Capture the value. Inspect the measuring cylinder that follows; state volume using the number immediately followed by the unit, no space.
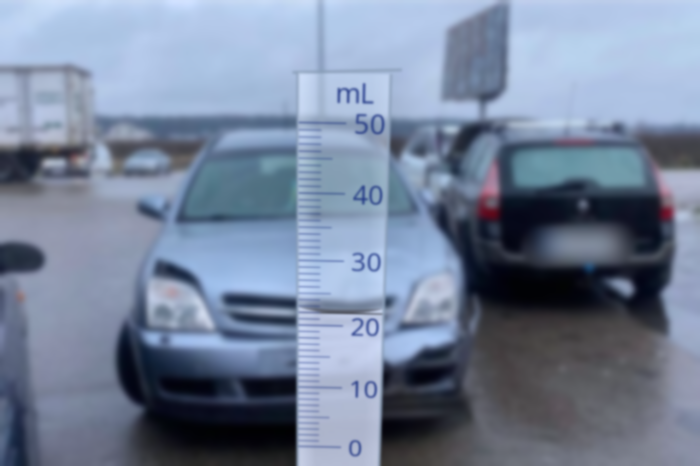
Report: 22mL
